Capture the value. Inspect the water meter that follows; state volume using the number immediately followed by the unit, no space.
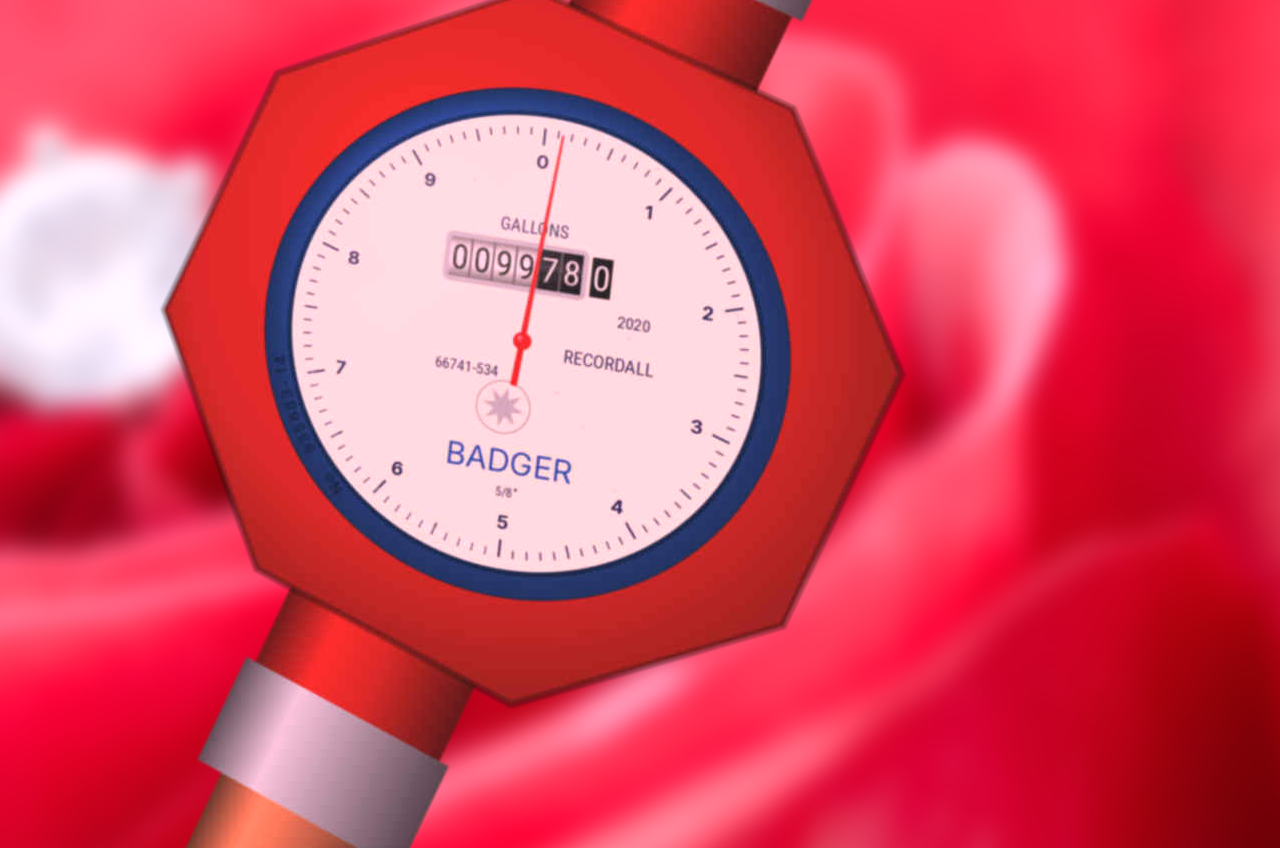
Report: 99780.1gal
